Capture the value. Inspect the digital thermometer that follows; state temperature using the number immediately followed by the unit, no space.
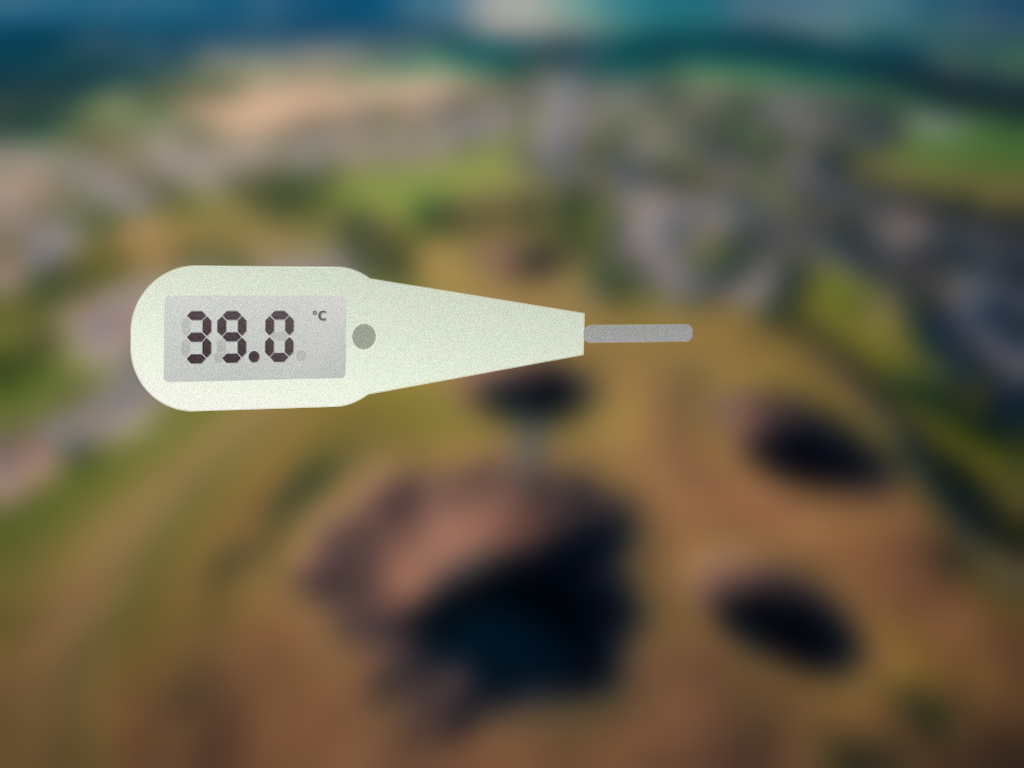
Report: 39.0°C
